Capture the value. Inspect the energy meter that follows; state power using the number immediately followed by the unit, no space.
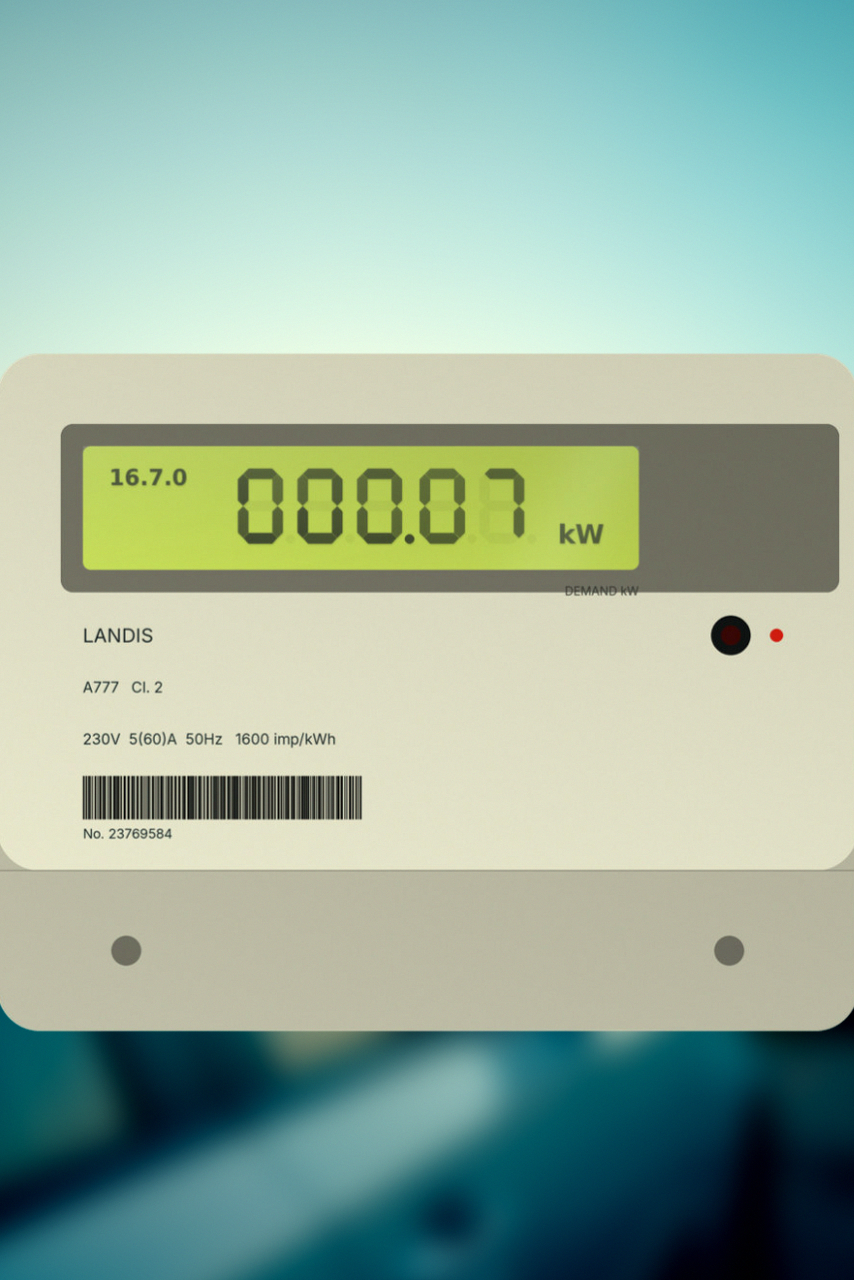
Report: 0.07kW
